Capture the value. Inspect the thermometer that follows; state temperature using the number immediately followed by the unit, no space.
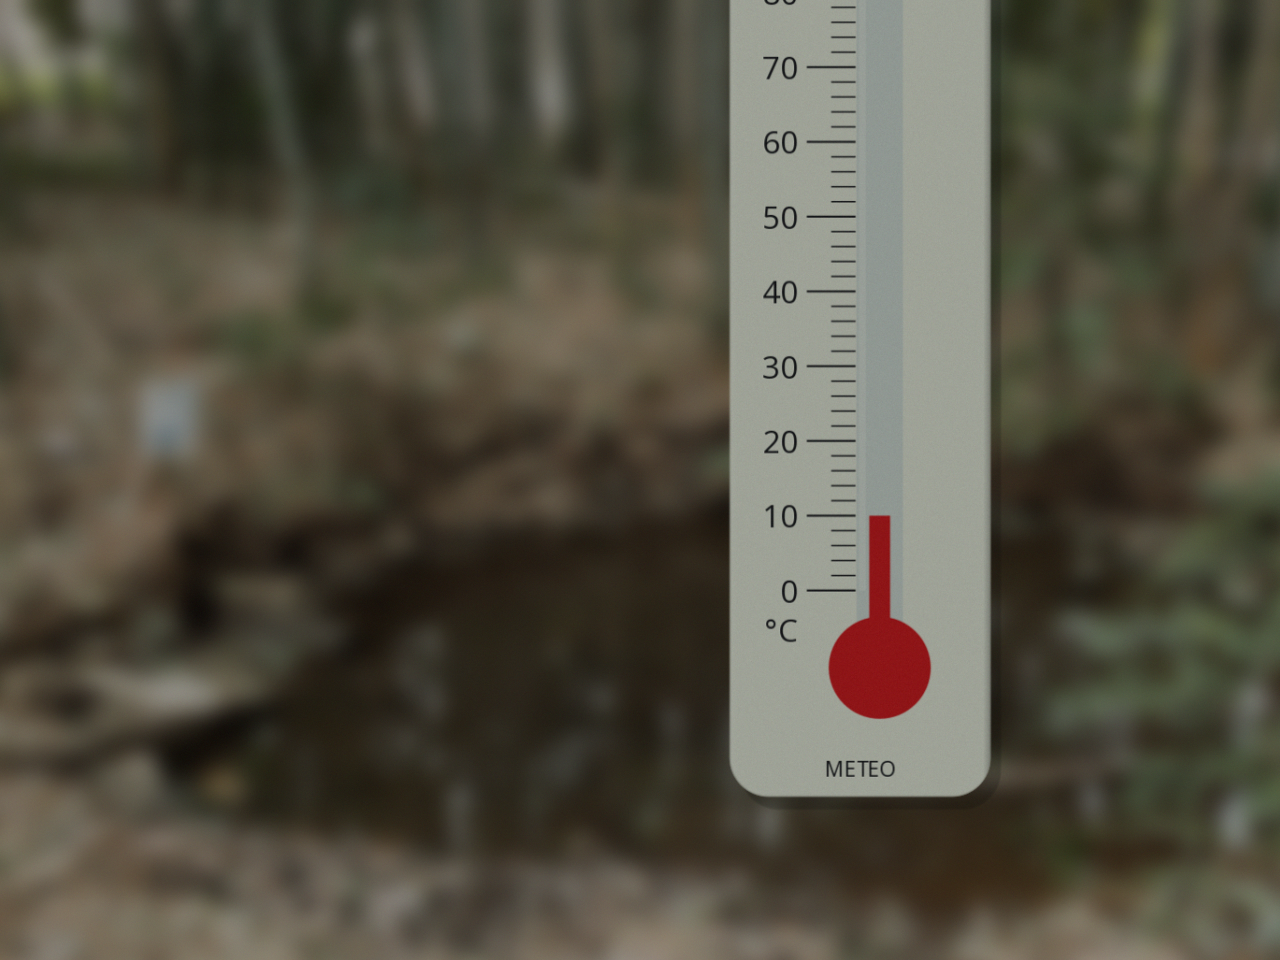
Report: 10°C
